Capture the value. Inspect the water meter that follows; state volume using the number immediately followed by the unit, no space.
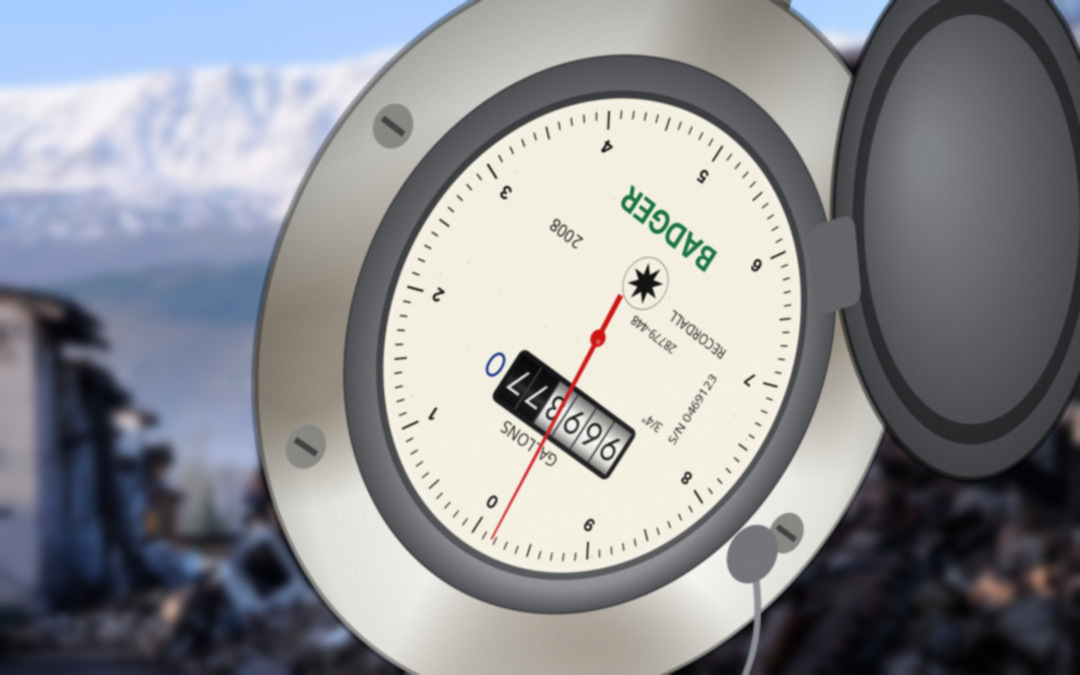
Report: 9693769.8gal
